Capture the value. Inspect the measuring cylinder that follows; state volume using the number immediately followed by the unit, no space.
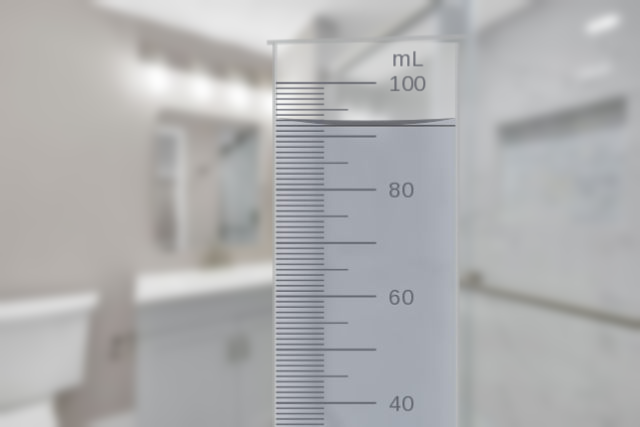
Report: 92mL
